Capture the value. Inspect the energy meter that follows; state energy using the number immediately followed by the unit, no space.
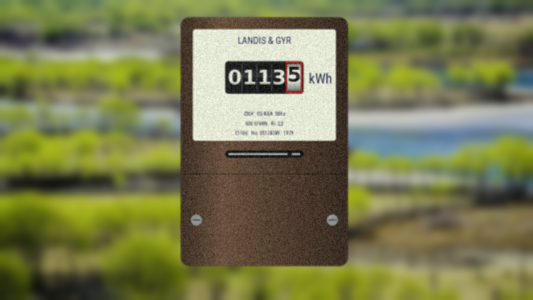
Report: 113.5kWh
